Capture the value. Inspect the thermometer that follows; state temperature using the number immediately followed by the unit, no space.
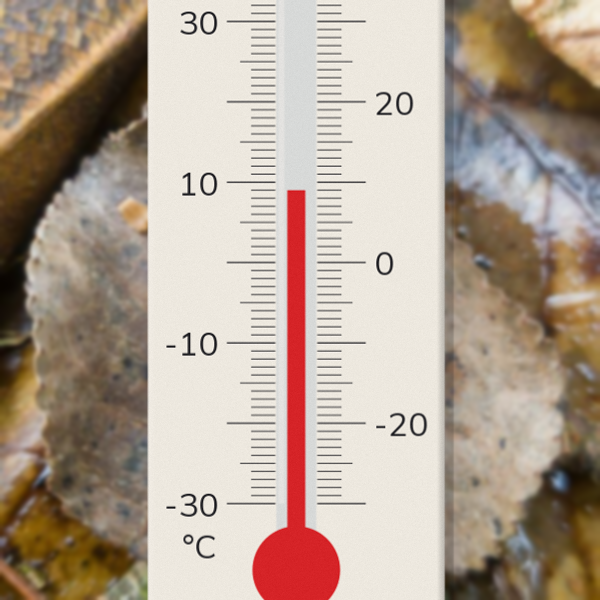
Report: 9°C
